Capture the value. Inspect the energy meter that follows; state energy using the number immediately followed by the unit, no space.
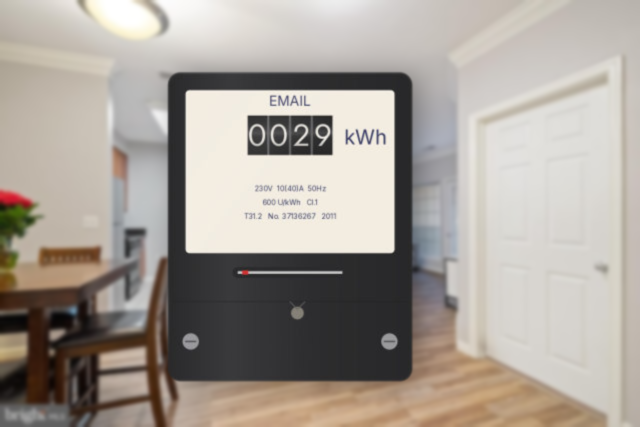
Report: 29kWh
